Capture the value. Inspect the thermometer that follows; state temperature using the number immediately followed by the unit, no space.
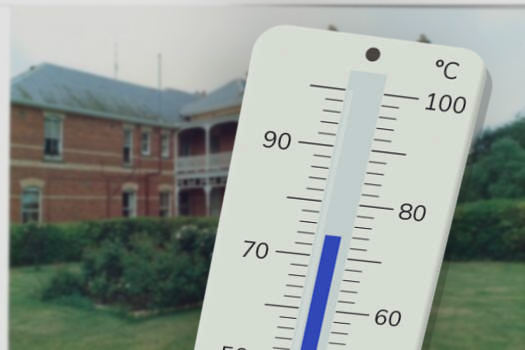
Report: 74°C
